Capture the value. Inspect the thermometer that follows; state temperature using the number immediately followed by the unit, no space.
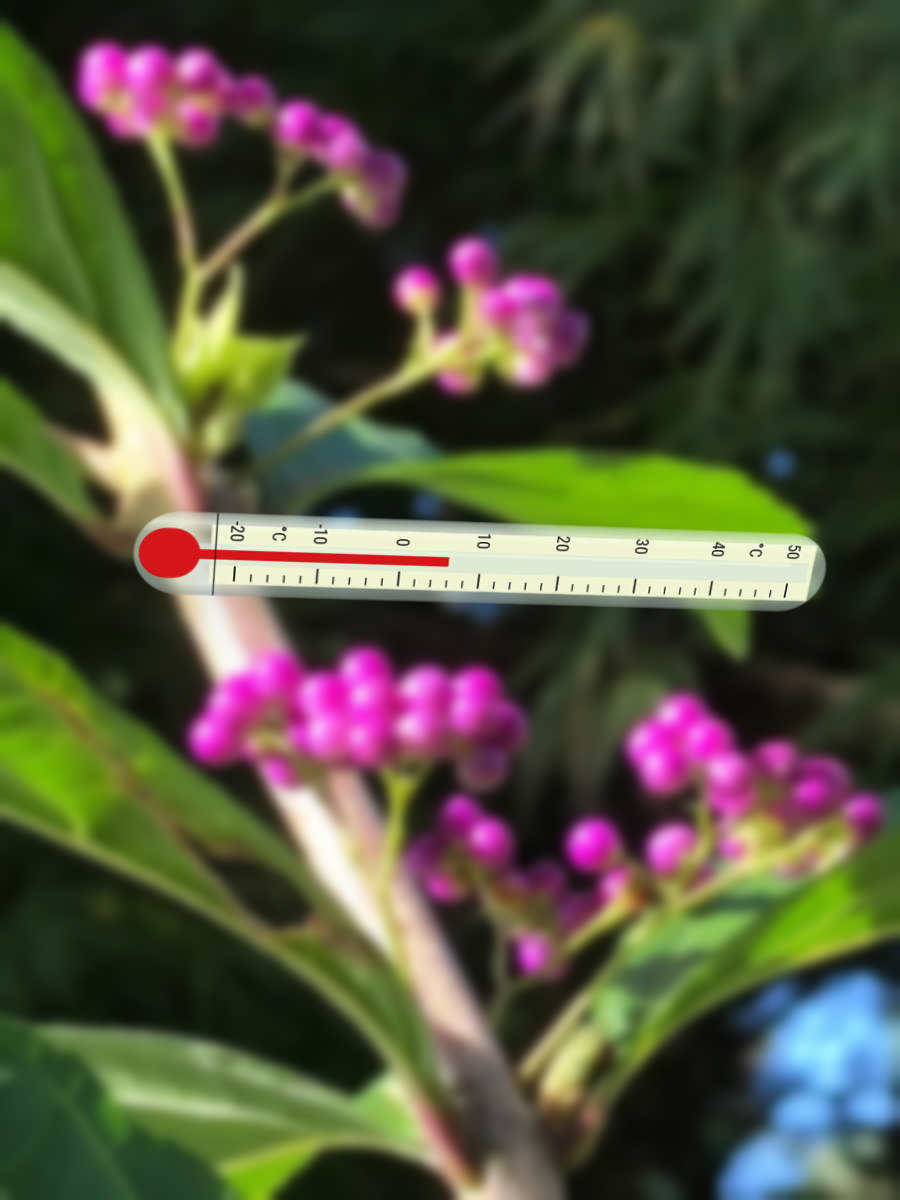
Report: 6°C
